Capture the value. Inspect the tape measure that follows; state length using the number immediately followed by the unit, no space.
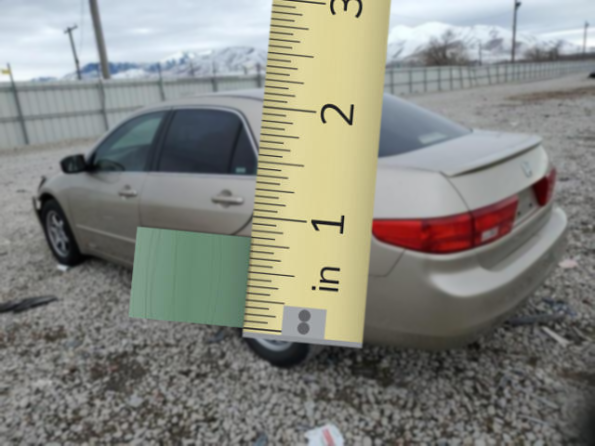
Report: 0.8125in
